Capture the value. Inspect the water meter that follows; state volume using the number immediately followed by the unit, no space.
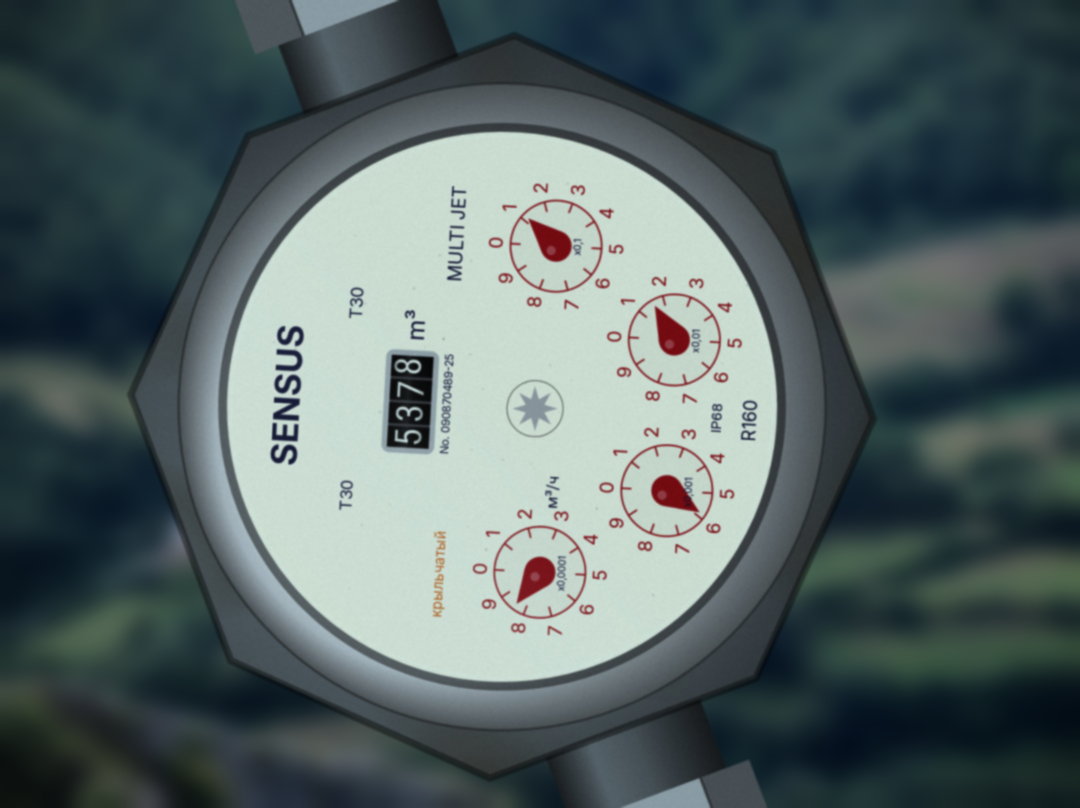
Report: 5378.1158m³
